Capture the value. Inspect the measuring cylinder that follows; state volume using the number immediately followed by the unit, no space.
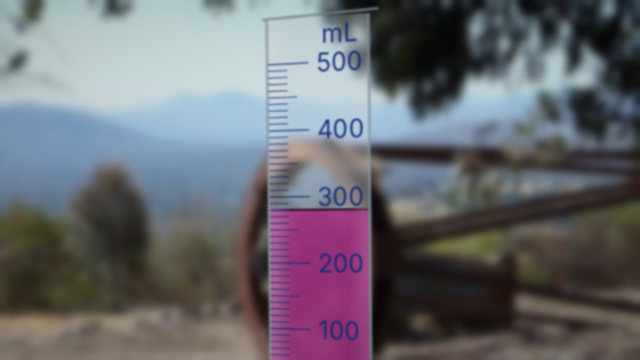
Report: 280mL
